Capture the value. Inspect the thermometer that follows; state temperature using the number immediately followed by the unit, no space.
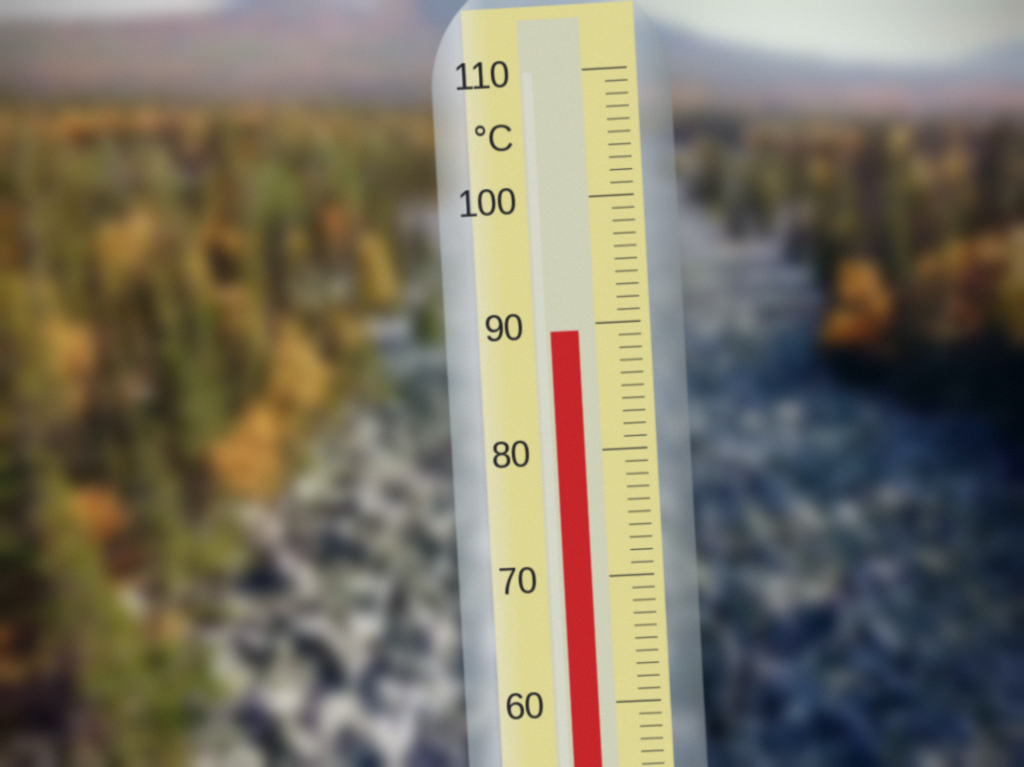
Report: 89.5°C
